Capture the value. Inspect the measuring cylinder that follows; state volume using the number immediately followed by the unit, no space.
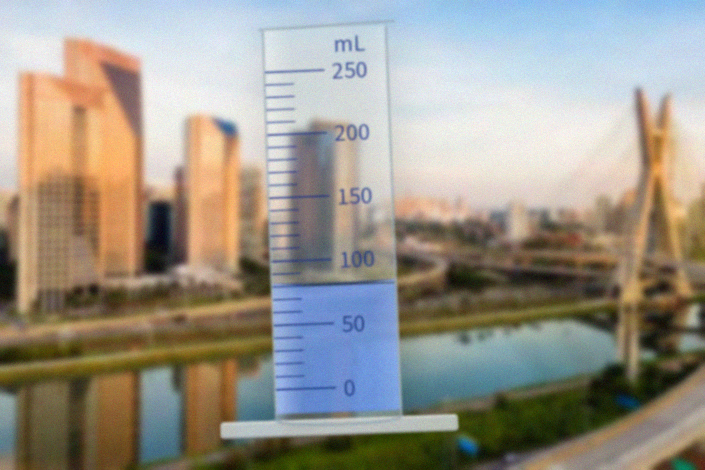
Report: 80mL
